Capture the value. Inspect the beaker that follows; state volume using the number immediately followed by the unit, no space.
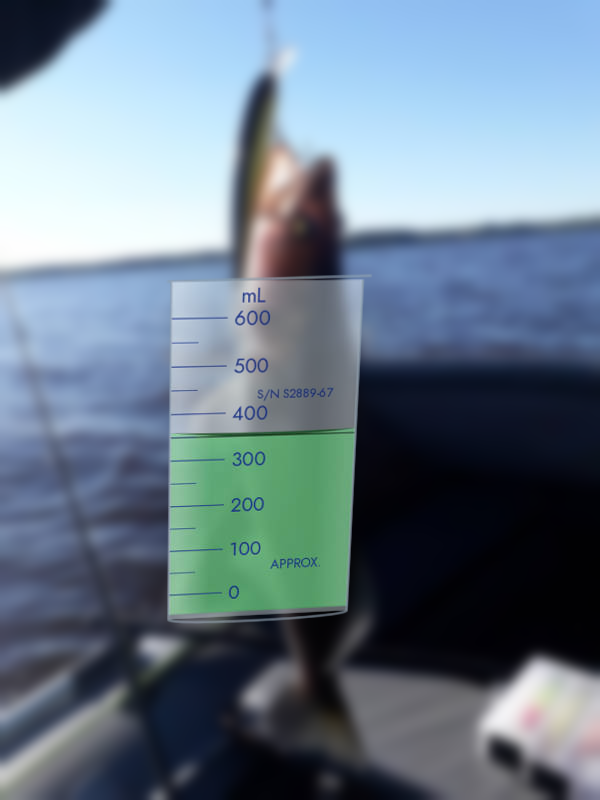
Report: 350mL
